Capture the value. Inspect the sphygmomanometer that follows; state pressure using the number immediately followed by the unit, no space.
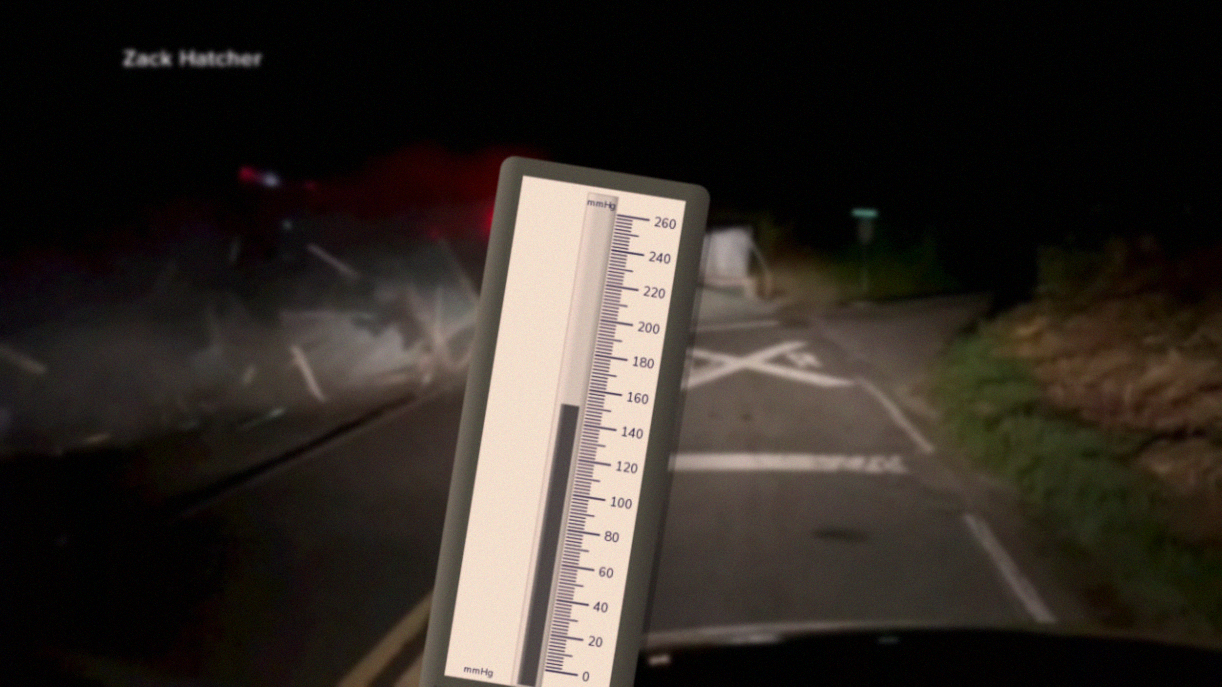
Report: 150mmHg
